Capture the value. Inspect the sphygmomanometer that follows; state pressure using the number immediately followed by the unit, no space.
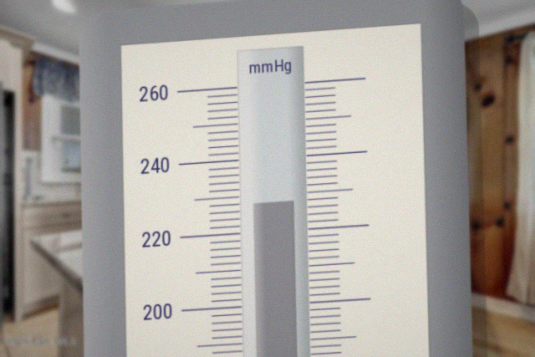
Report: 228mmHg
